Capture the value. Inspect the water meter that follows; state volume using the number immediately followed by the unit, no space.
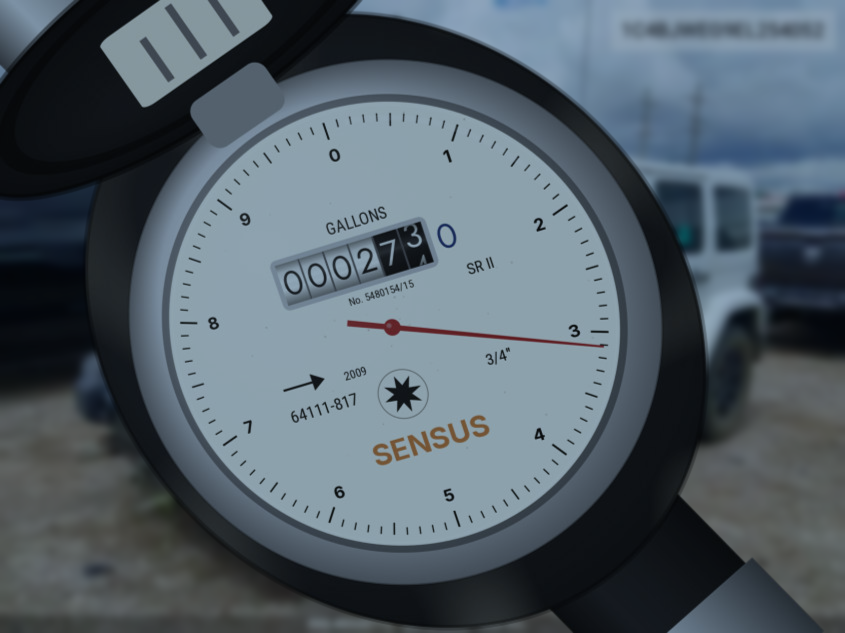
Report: 2733.1gal
